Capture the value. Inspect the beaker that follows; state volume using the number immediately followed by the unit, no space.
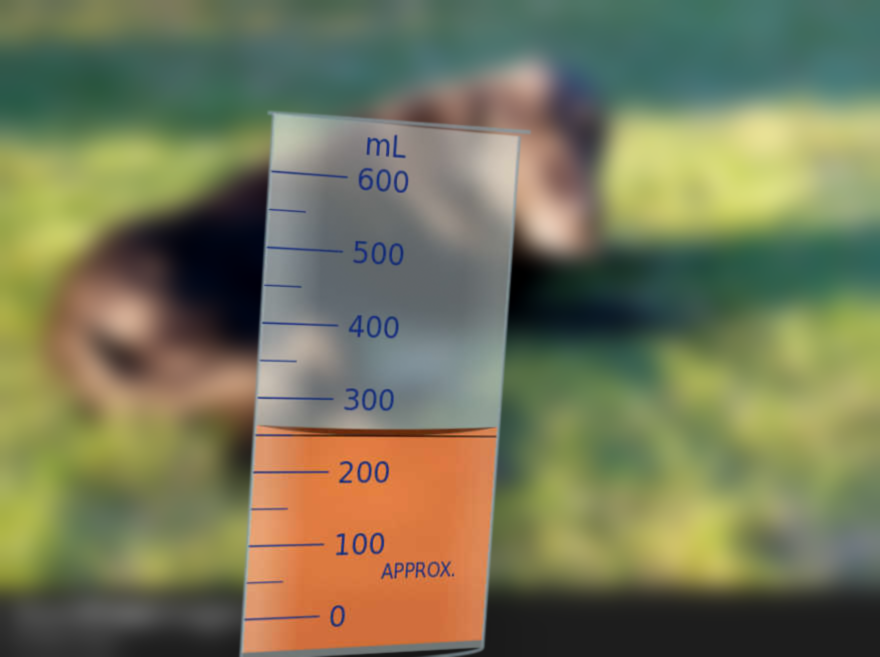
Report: 250mL
